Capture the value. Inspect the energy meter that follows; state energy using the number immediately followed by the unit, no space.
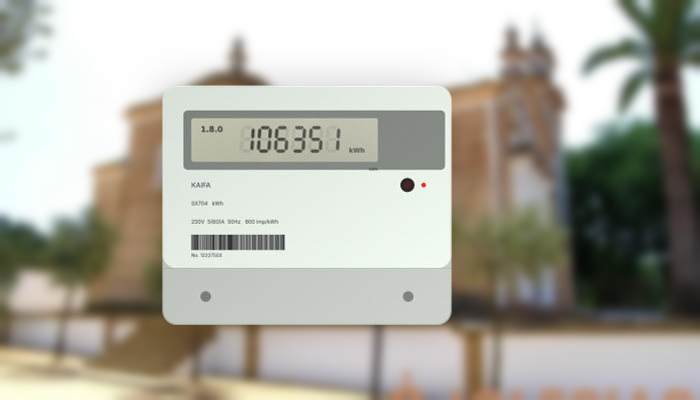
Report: 106351kWh
